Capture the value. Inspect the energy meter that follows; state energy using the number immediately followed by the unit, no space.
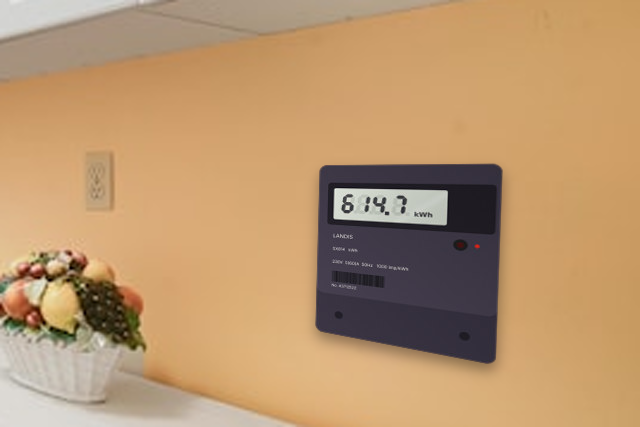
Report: 614.7kWh
